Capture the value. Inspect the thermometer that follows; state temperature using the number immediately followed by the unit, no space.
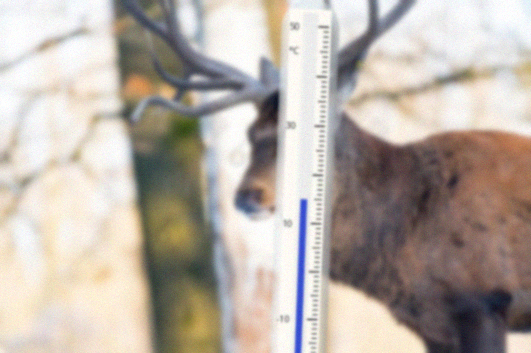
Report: 15°C
